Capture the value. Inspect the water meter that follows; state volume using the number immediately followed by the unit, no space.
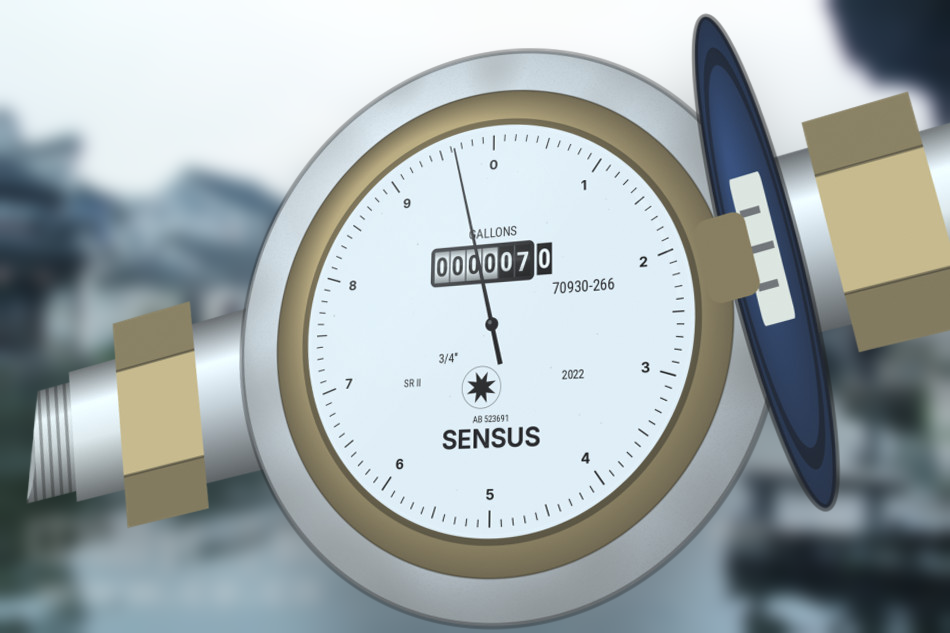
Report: 69.6gal
